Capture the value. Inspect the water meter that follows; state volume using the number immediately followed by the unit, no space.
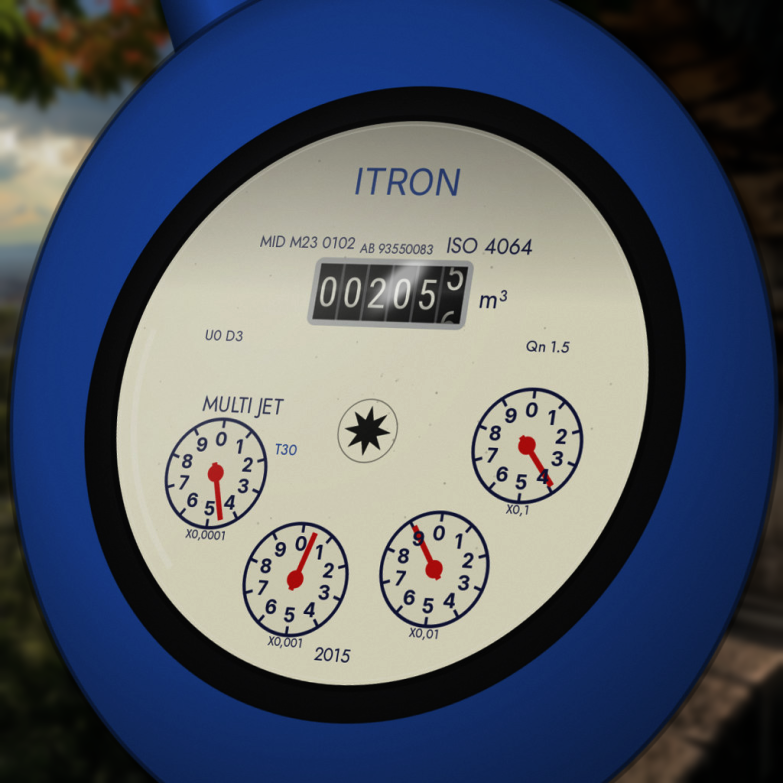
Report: 2055.3904m³
